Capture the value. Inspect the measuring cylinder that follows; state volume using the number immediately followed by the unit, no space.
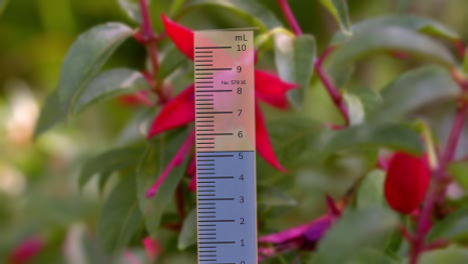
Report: 5.2mL
